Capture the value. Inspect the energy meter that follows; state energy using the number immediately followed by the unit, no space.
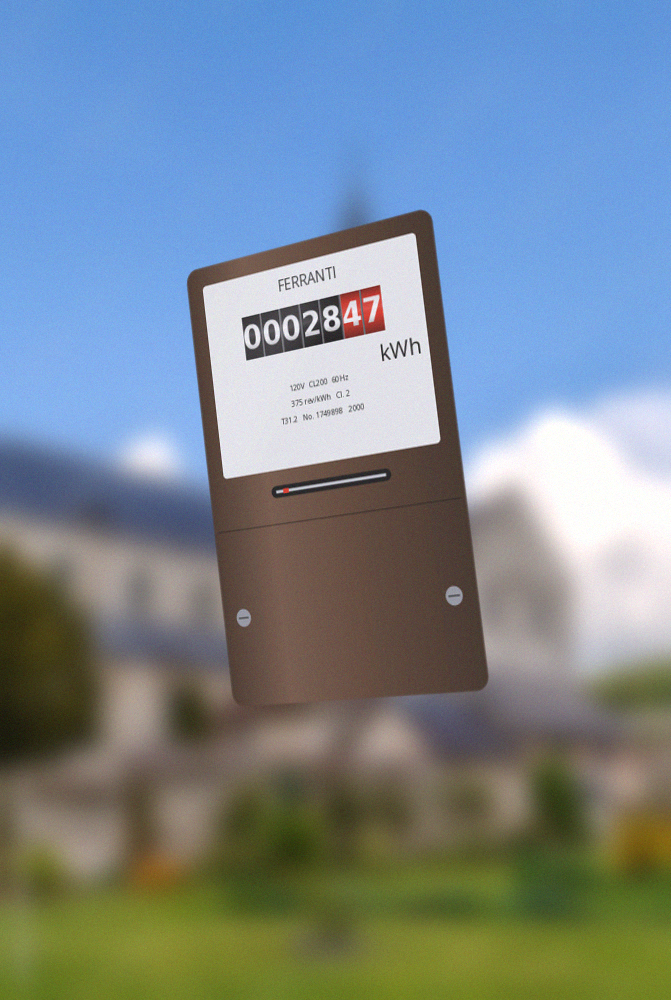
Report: 28.47kWh
